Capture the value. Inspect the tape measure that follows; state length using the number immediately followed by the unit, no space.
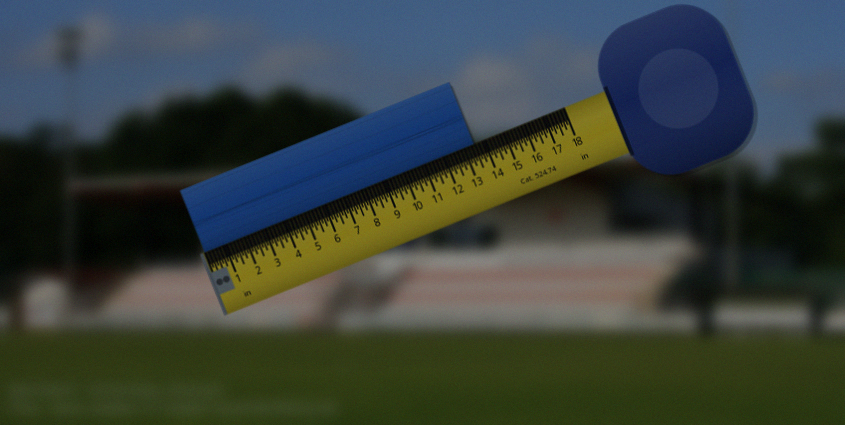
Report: 13.5in
